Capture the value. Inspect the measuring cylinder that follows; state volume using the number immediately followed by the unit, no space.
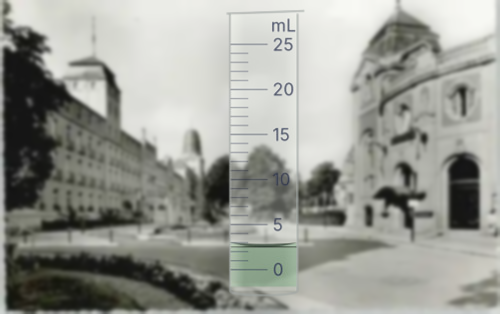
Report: 2.5mL
